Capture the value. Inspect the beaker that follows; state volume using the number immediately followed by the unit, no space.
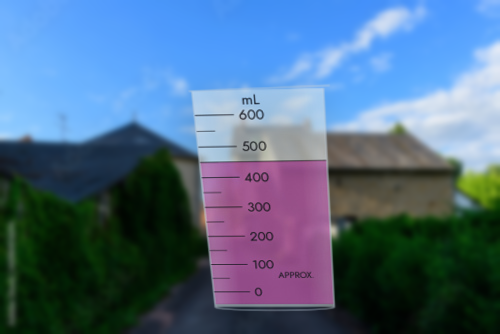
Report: 450mL
